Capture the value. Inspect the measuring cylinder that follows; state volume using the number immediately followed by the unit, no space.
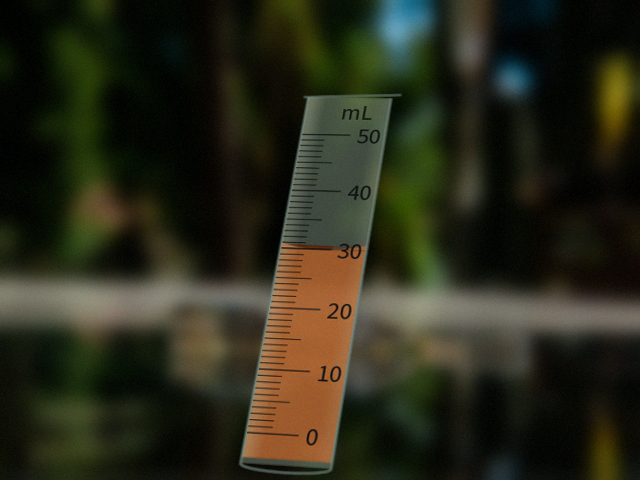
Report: 30mL
